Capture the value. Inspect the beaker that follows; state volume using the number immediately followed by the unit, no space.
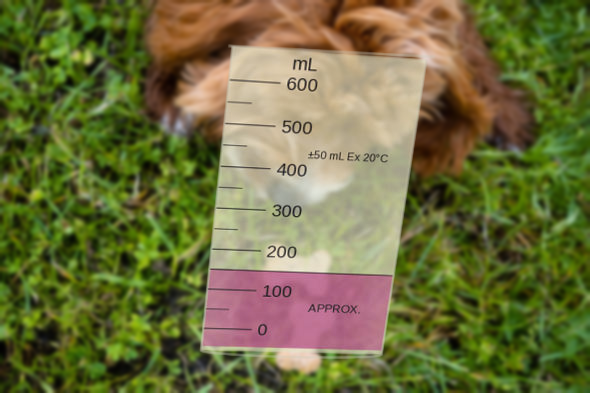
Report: 150mL
